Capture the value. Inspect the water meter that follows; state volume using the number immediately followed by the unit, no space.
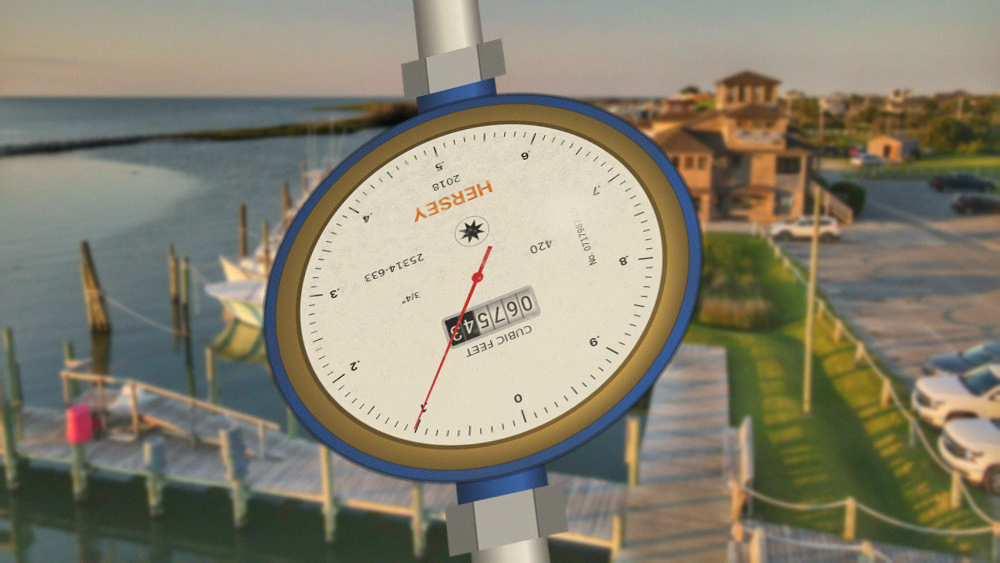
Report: 67543.10ft³
